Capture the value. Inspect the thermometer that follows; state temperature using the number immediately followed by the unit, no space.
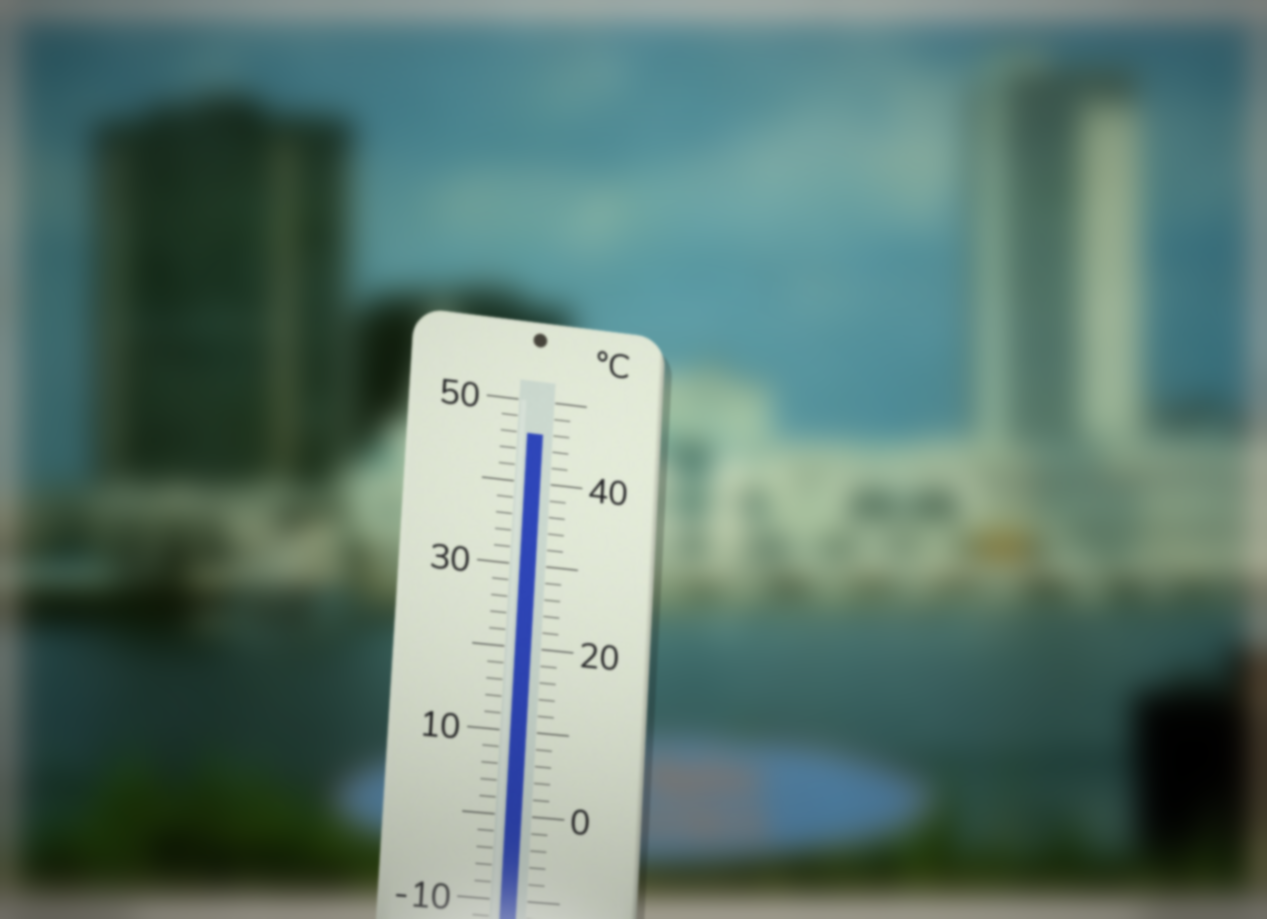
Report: 46°C
